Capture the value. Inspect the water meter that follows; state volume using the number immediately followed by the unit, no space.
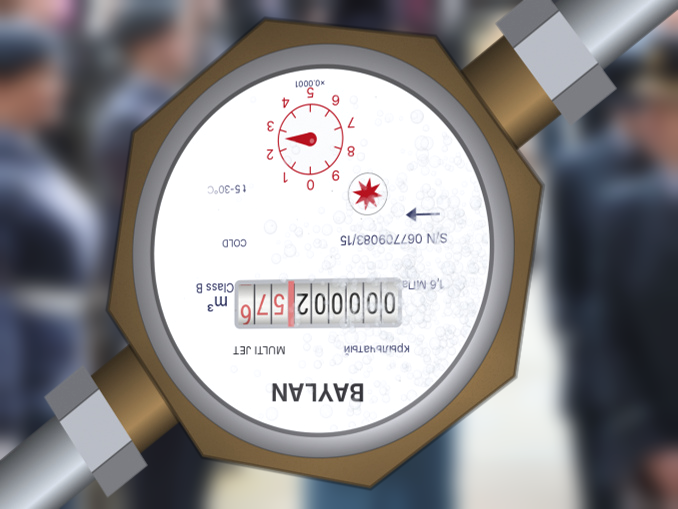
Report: 2.5762m³
